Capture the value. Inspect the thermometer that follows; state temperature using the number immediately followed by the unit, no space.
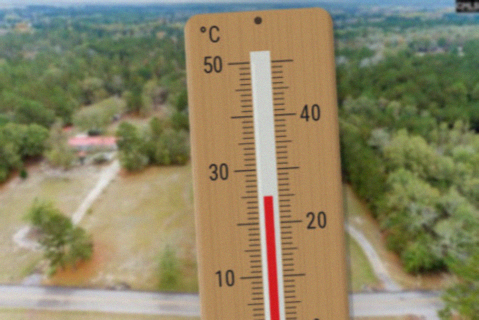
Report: 25°C
